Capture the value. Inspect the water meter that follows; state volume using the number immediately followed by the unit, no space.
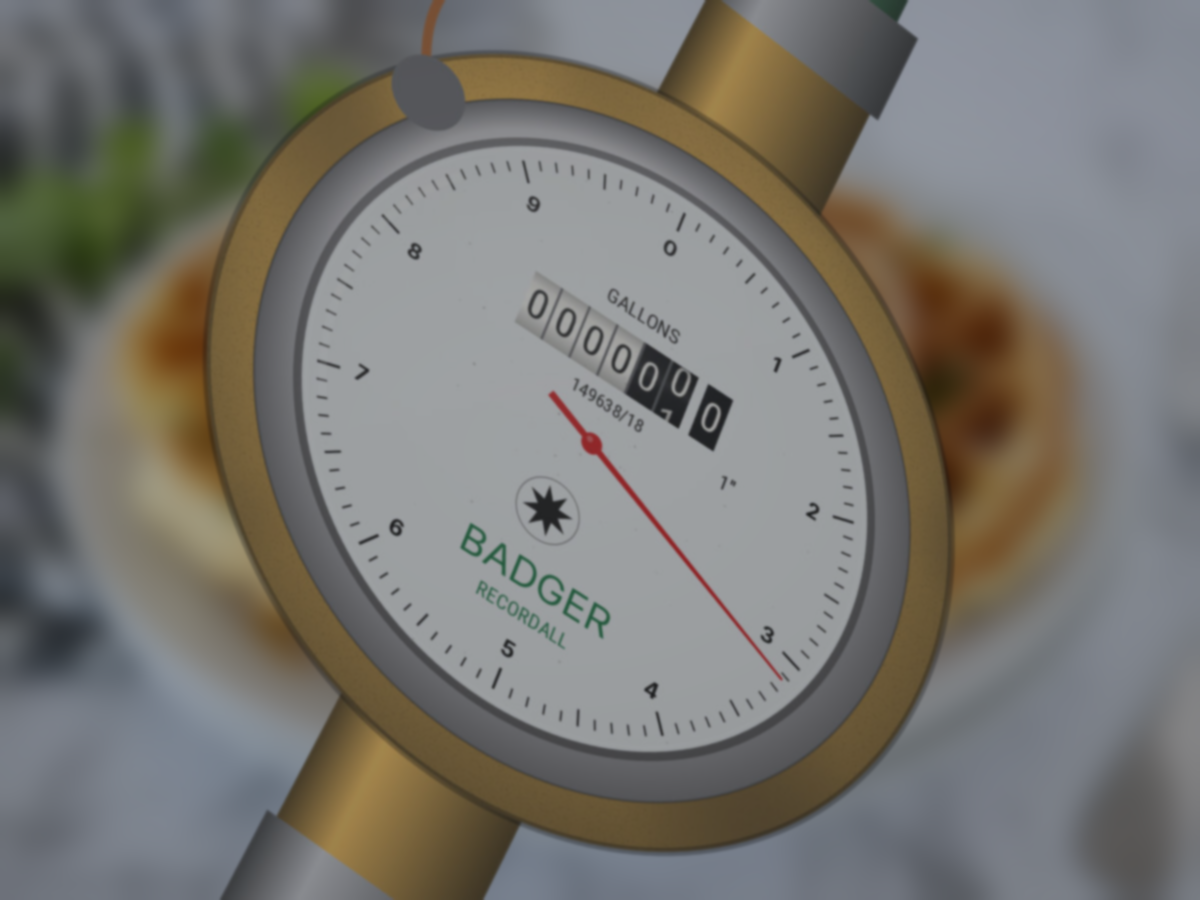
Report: 3.1gal
